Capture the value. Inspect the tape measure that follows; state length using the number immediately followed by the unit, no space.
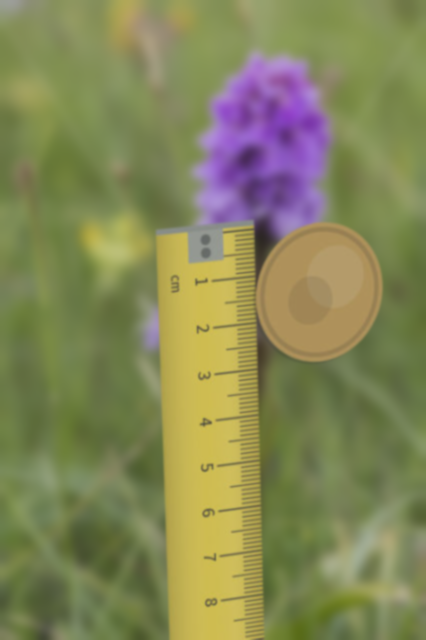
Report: 3cm
